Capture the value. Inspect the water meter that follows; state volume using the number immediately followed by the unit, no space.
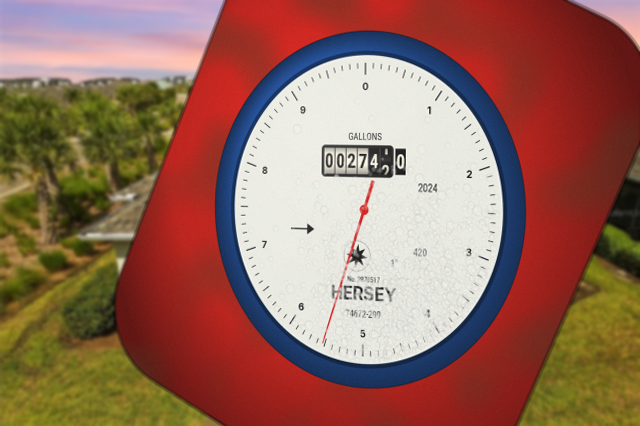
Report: 27415.5gal
